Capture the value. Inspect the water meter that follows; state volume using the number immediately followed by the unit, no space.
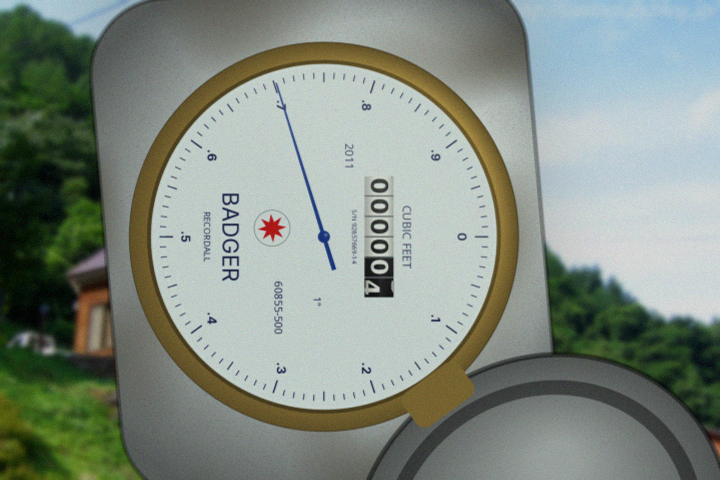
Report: 3.70ft³
